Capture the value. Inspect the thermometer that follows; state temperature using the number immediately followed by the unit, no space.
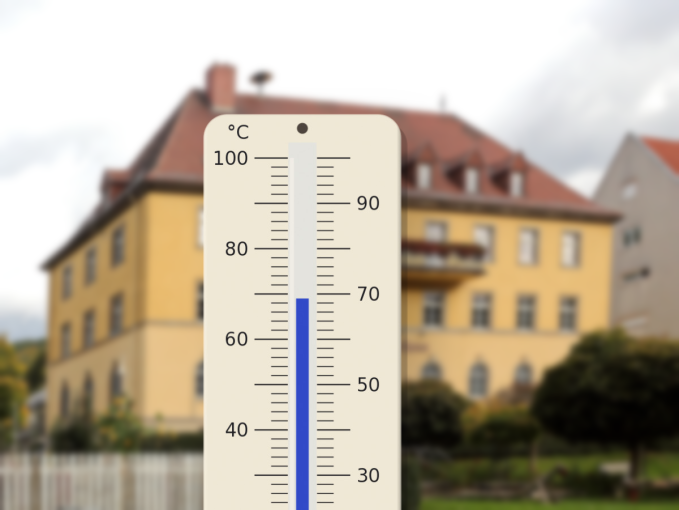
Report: 69°C
